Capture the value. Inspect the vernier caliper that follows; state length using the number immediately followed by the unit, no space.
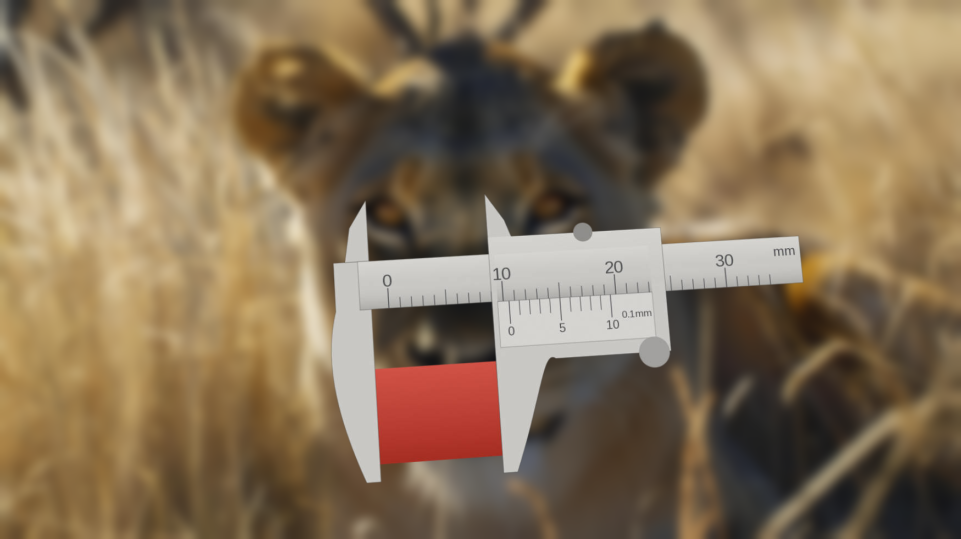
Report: 10.5mm
